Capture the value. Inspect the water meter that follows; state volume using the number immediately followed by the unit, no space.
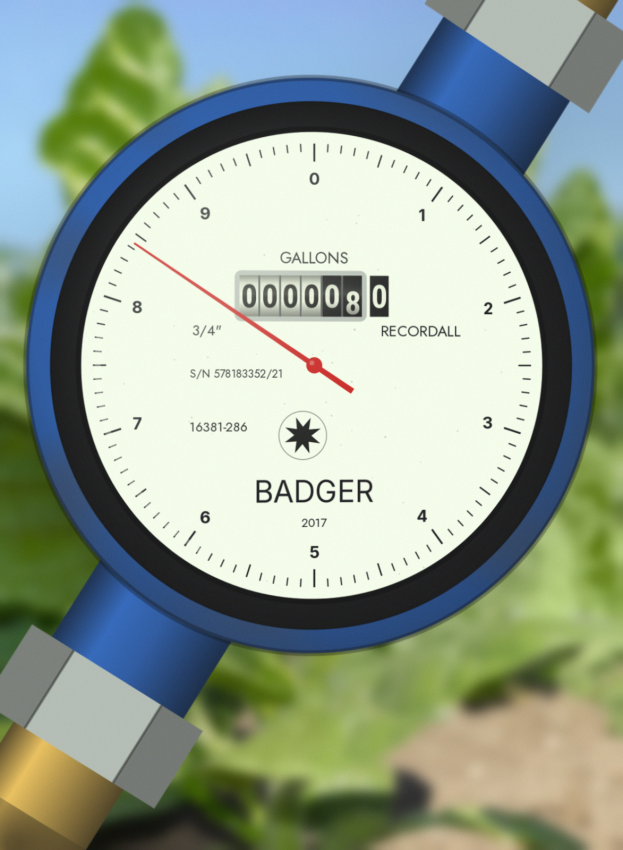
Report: 78.4gal
